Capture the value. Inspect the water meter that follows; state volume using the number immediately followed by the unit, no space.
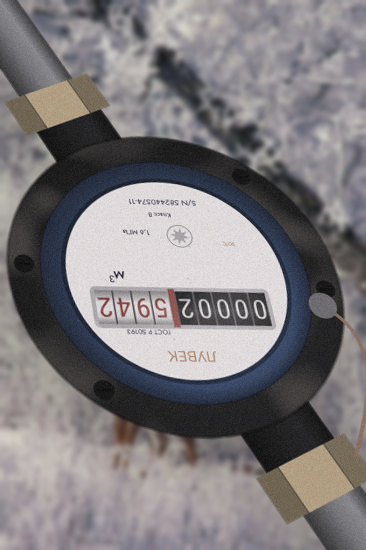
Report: 2.5942m³
